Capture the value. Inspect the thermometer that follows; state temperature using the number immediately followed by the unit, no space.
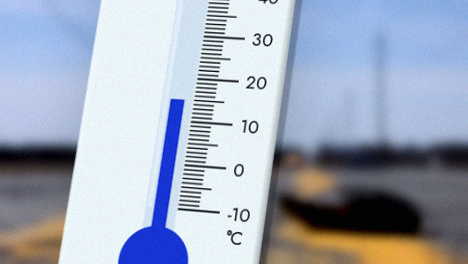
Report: 15°C
